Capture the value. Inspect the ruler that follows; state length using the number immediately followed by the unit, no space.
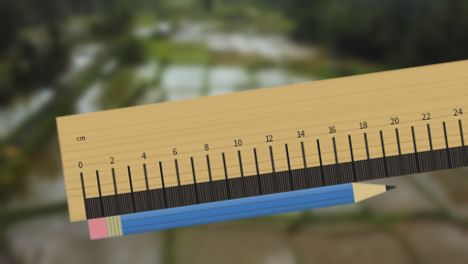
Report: 19.5cm
